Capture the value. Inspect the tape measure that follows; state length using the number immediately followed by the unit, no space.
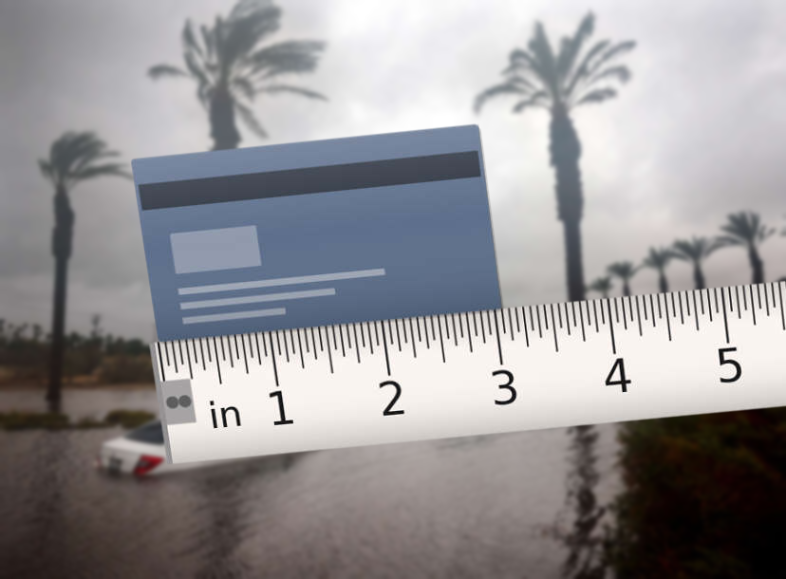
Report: 3.0625in
